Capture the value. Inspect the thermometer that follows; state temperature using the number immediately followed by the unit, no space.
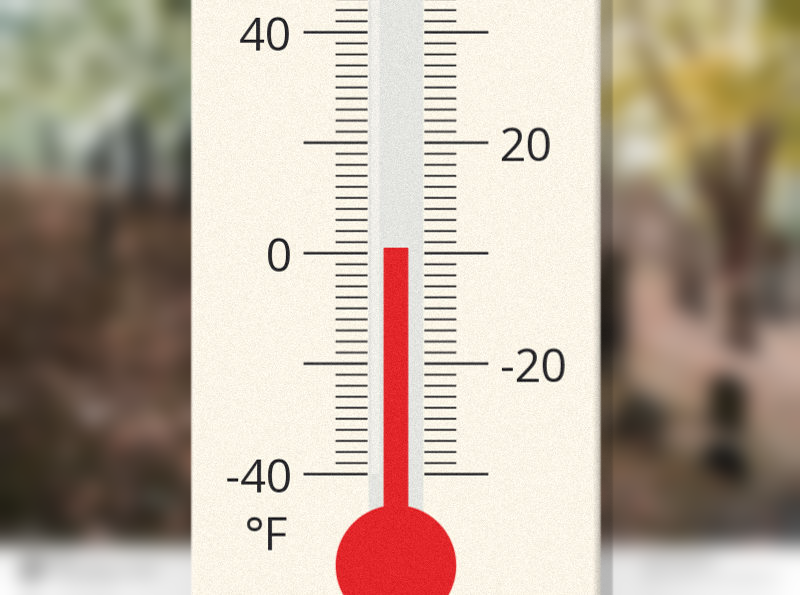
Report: 1°F
